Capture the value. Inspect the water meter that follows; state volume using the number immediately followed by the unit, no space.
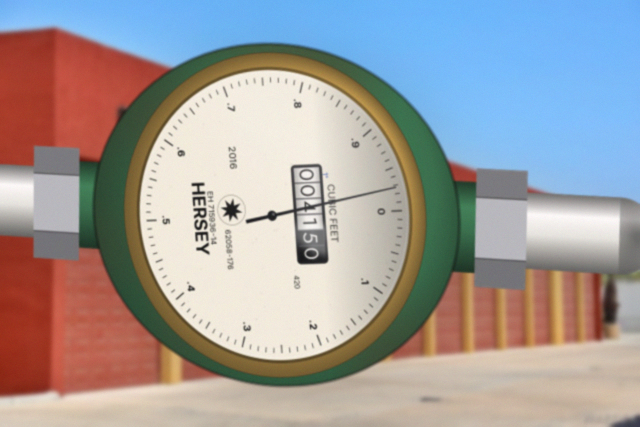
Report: 4149.97ft³
